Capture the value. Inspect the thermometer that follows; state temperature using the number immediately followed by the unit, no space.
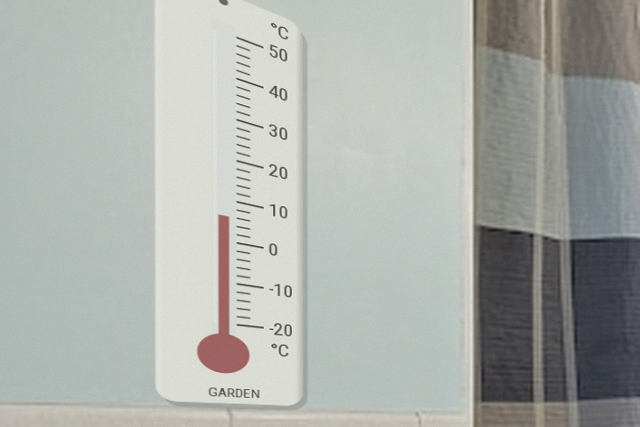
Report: 6°C
